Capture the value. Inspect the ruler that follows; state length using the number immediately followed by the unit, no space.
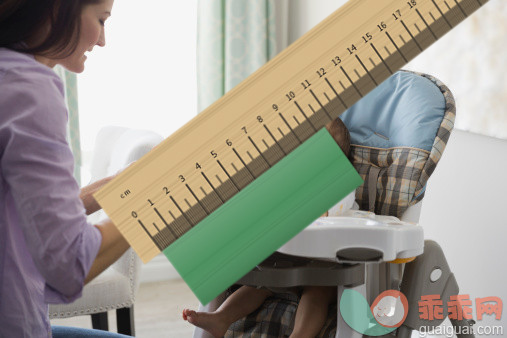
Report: 10.5cm
